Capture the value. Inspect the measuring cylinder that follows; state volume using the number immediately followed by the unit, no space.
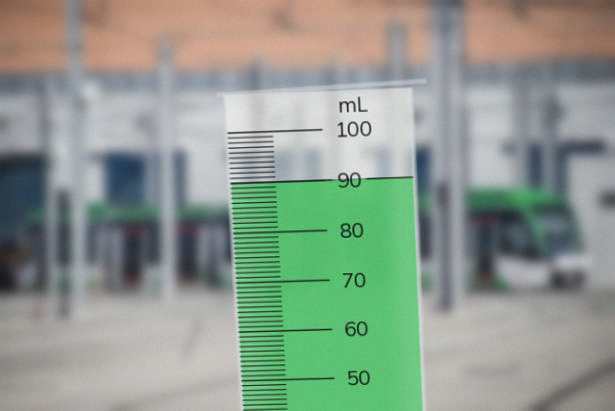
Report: 90mL
